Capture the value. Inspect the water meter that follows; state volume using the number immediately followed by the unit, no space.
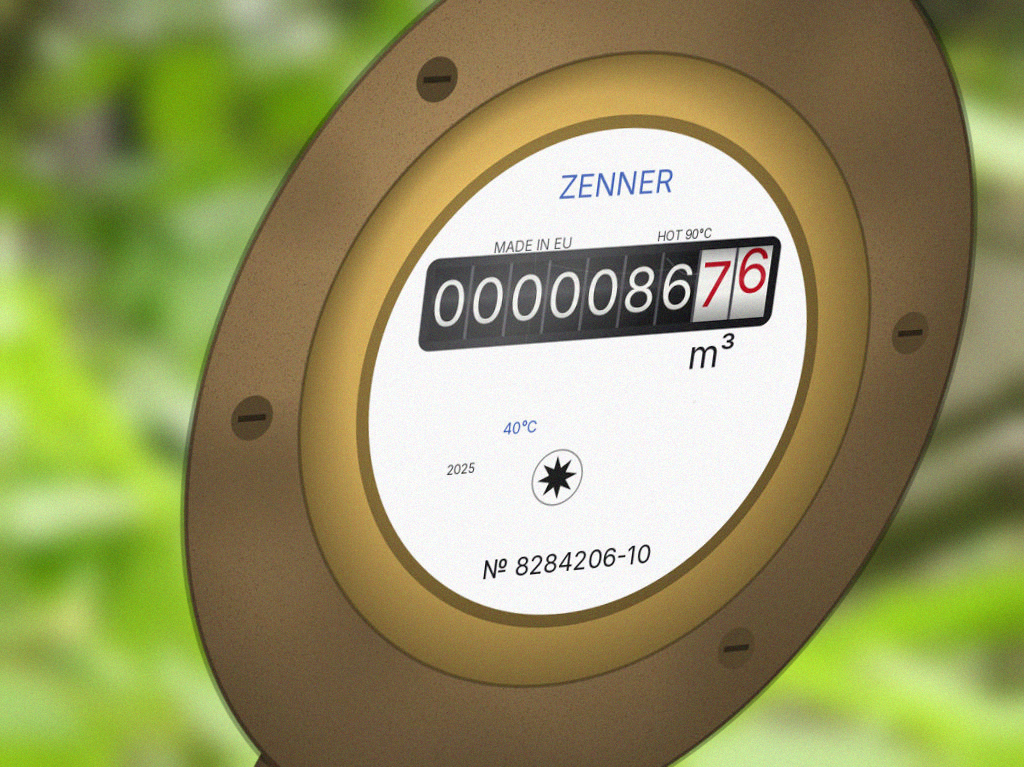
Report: 86.76m³
